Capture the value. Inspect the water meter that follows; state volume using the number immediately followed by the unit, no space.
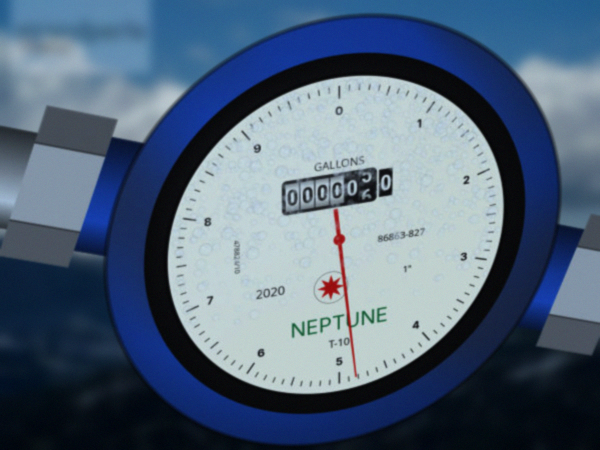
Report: 54.8gal
